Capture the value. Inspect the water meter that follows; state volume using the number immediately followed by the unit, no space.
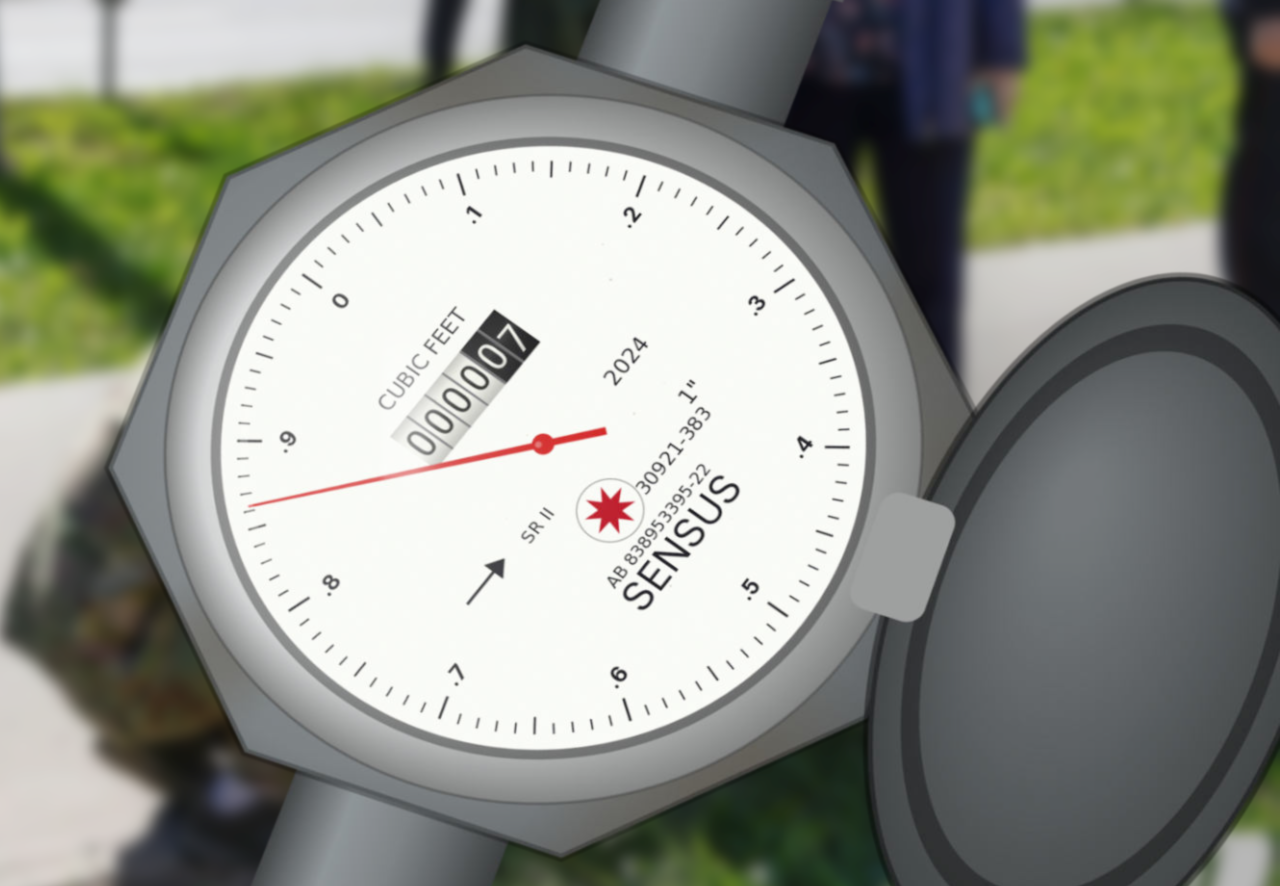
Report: 6.86ft³
